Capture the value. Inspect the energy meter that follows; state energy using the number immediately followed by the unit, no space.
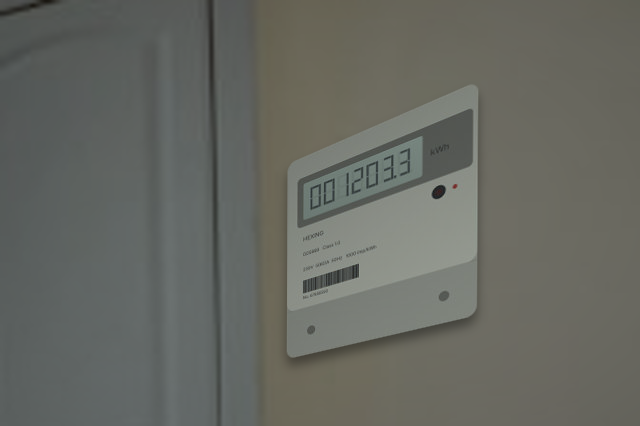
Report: 1203.3kWh
